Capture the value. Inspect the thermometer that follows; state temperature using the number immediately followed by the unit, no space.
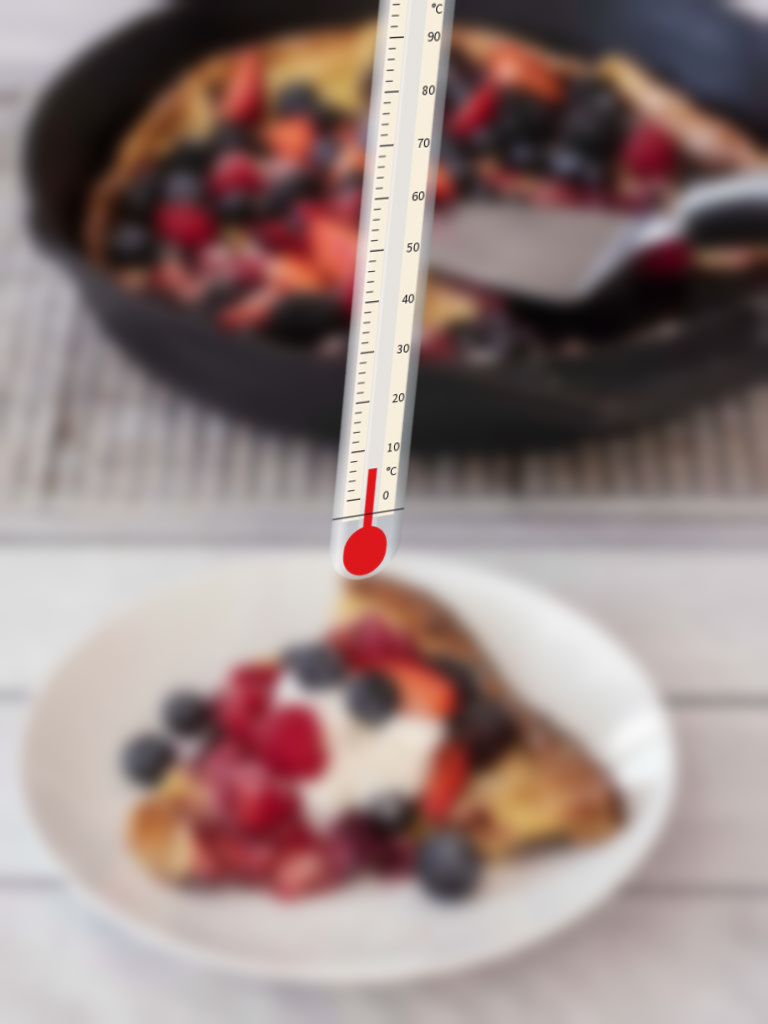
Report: 6°C
